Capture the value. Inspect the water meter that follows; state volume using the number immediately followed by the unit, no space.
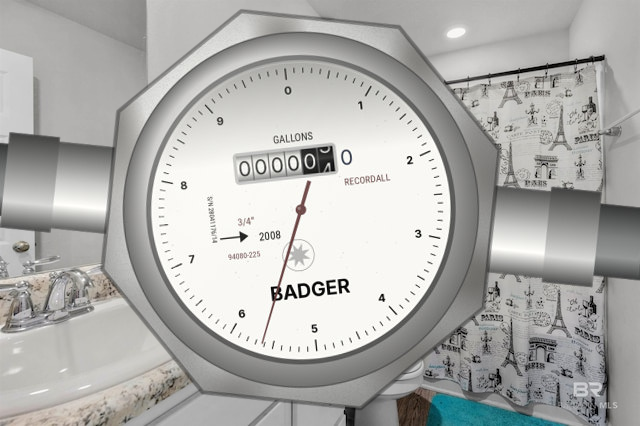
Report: 35.6gal
